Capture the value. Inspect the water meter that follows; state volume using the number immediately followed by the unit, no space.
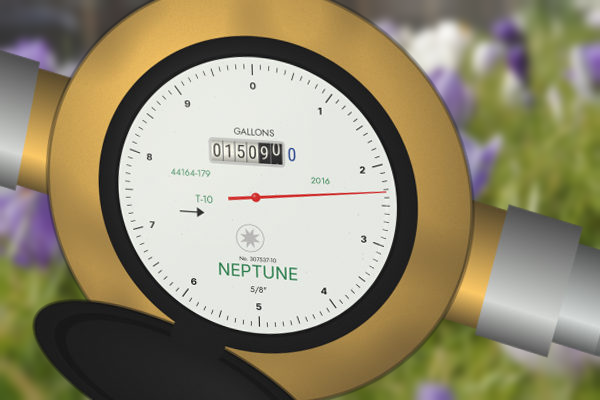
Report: 150902.3gal
